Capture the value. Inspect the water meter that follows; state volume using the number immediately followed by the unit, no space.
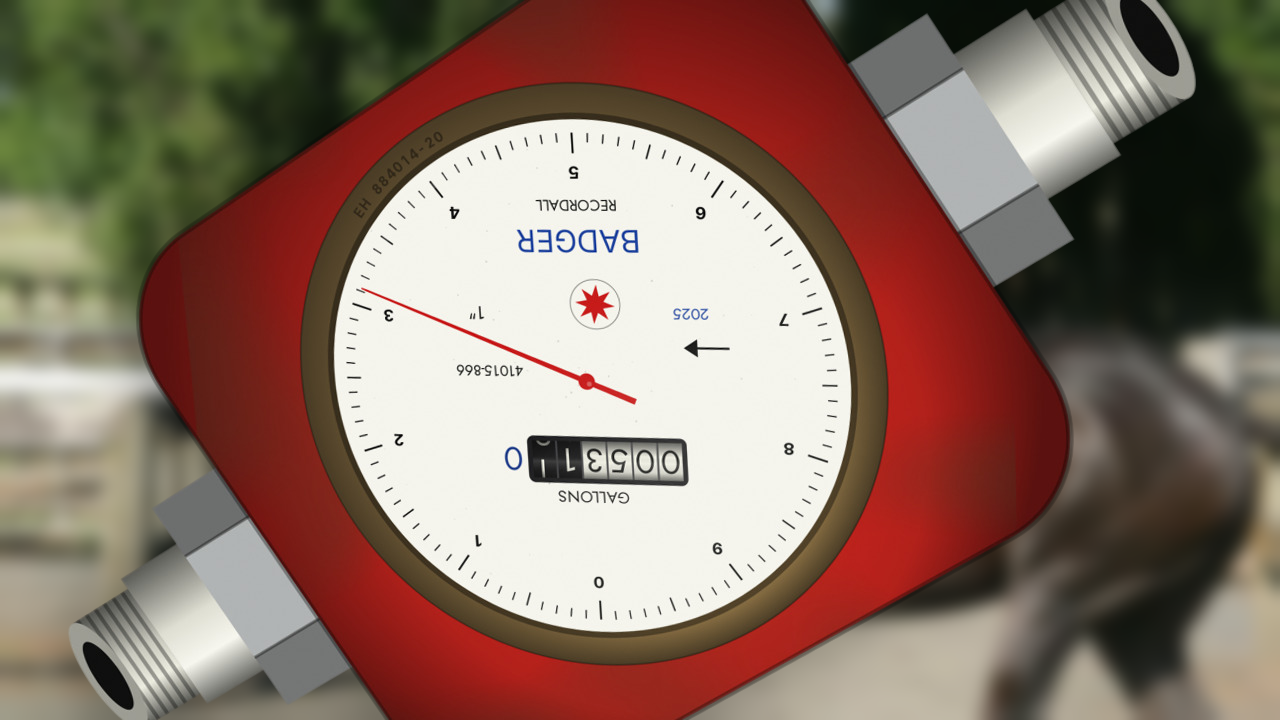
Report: 53113.1gal
